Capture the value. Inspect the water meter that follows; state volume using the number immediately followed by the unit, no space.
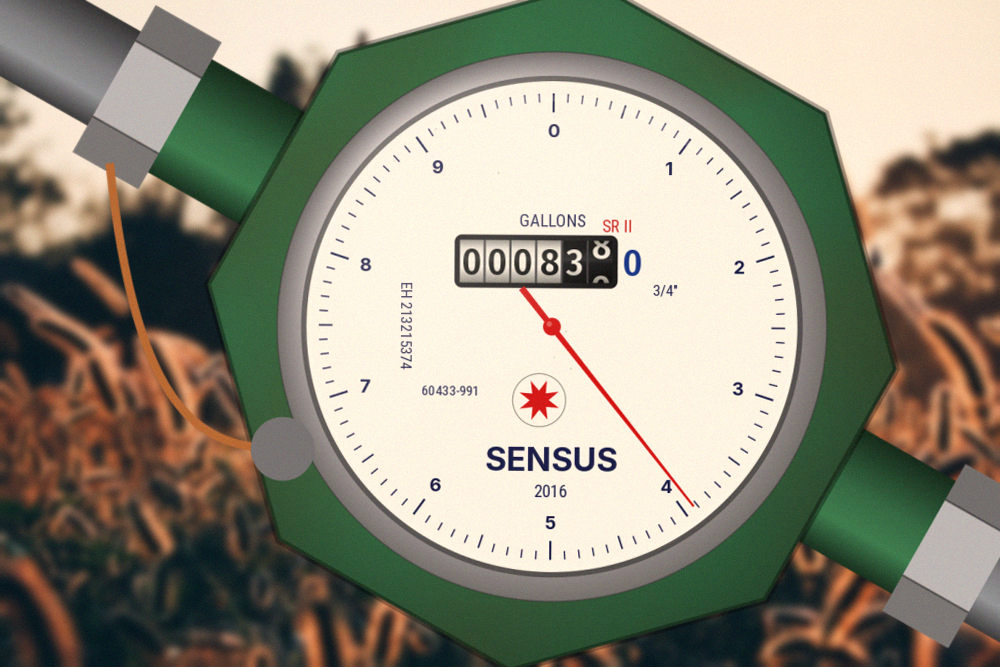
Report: 8383.9gal
